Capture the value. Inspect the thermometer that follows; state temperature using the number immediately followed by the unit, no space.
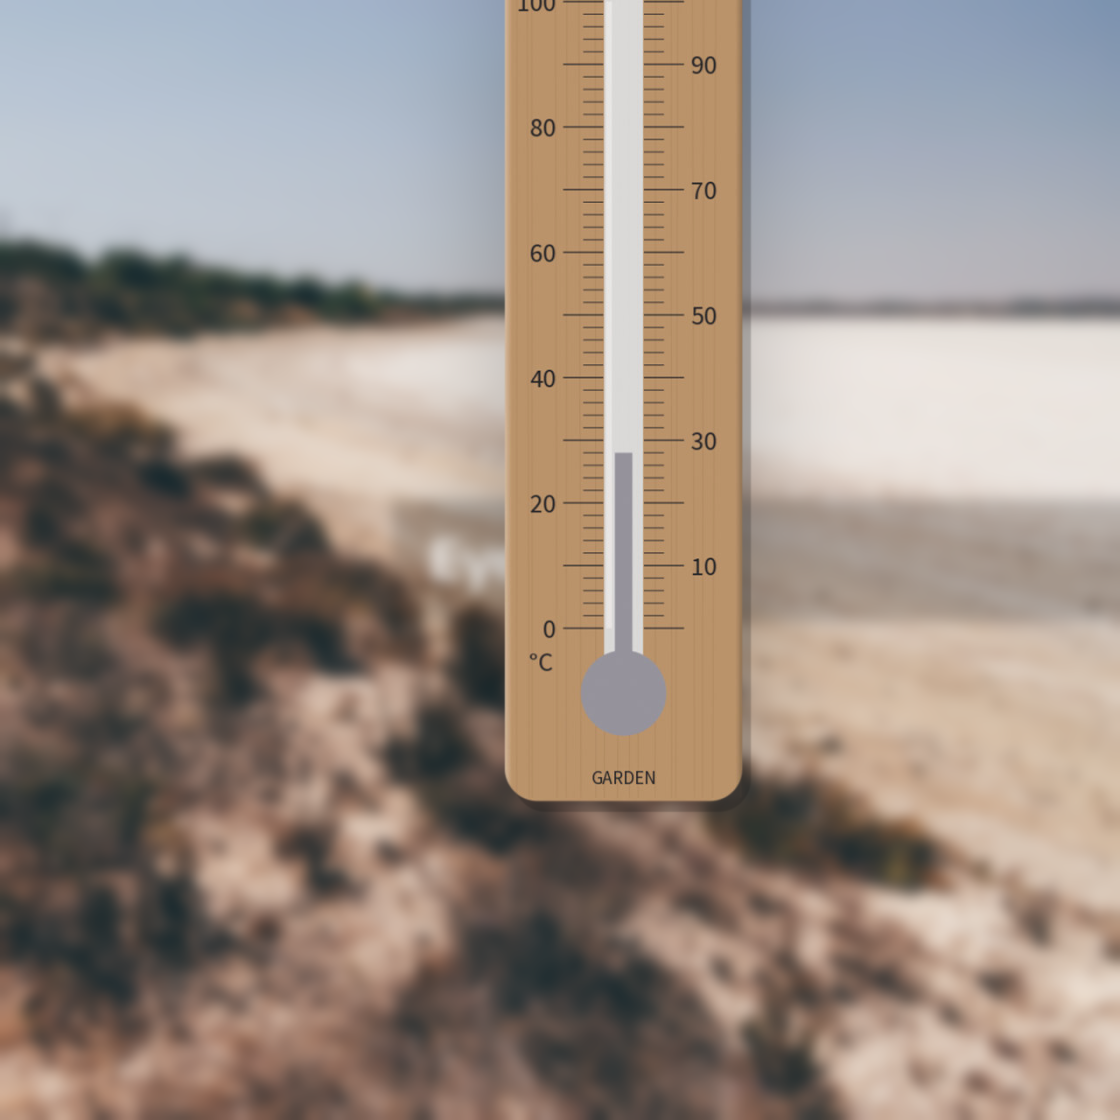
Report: 28°C
